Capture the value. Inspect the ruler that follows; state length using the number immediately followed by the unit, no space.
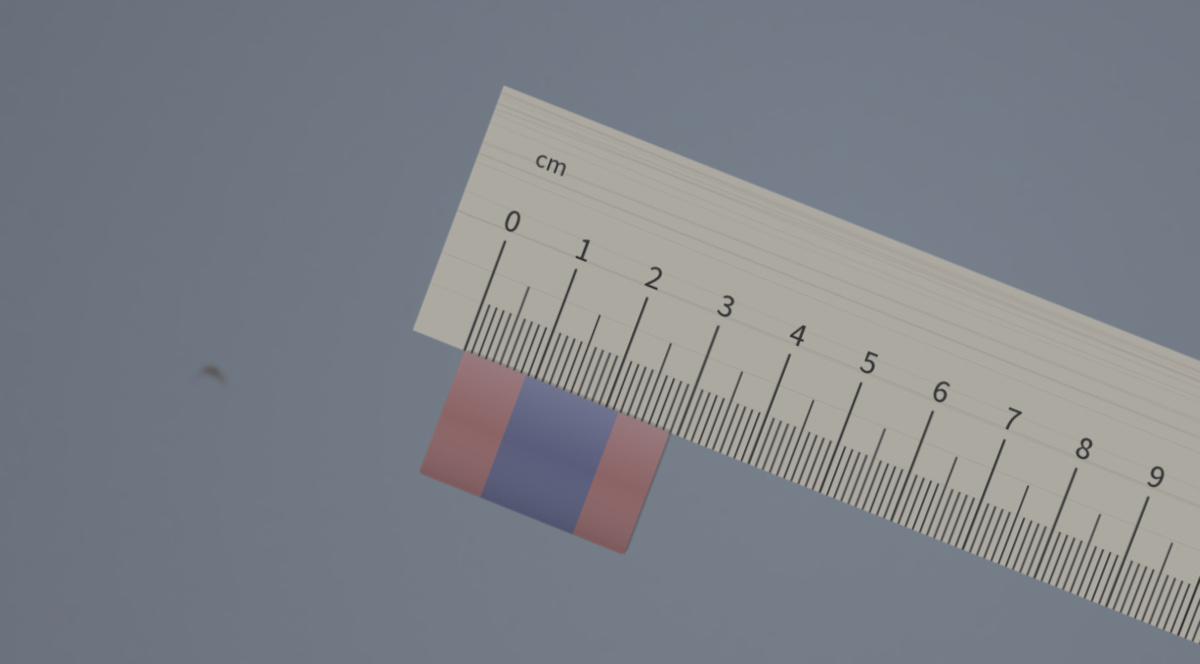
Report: 2.9cm
